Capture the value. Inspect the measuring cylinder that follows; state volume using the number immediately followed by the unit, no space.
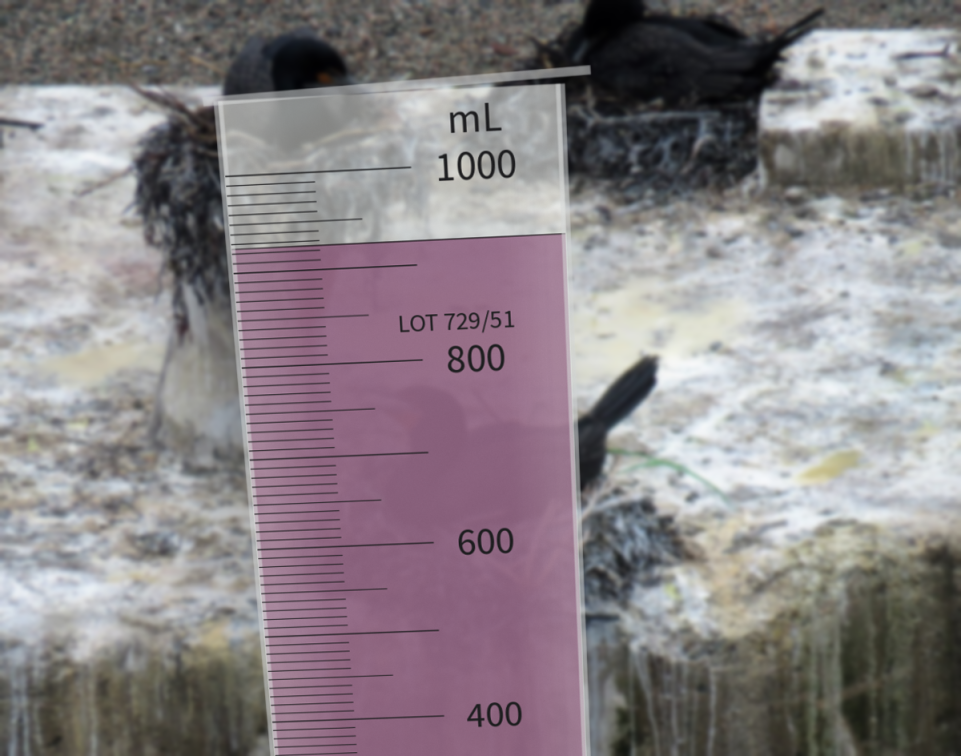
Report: 925mL
